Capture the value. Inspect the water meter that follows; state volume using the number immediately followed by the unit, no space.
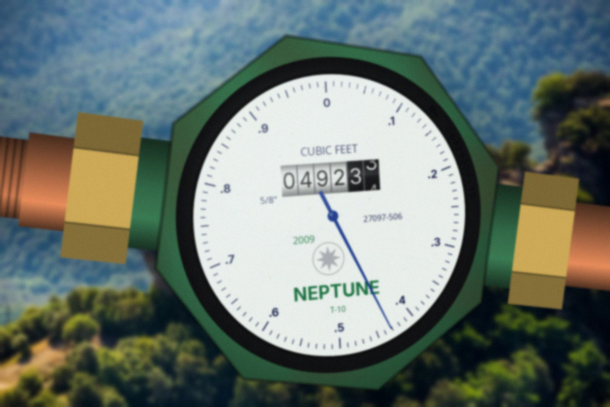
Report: 49233.43ft³
